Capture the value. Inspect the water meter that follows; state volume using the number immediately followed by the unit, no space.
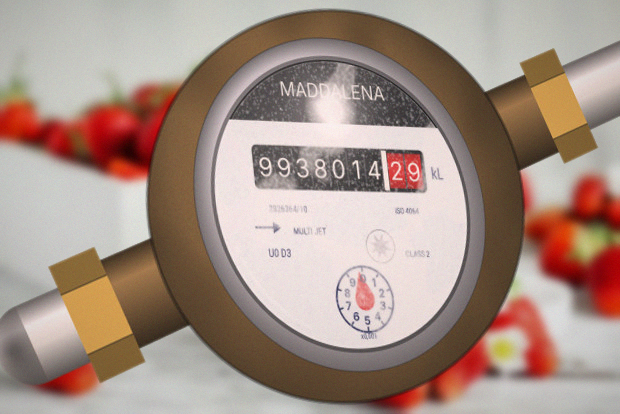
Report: 9938014.289kL
